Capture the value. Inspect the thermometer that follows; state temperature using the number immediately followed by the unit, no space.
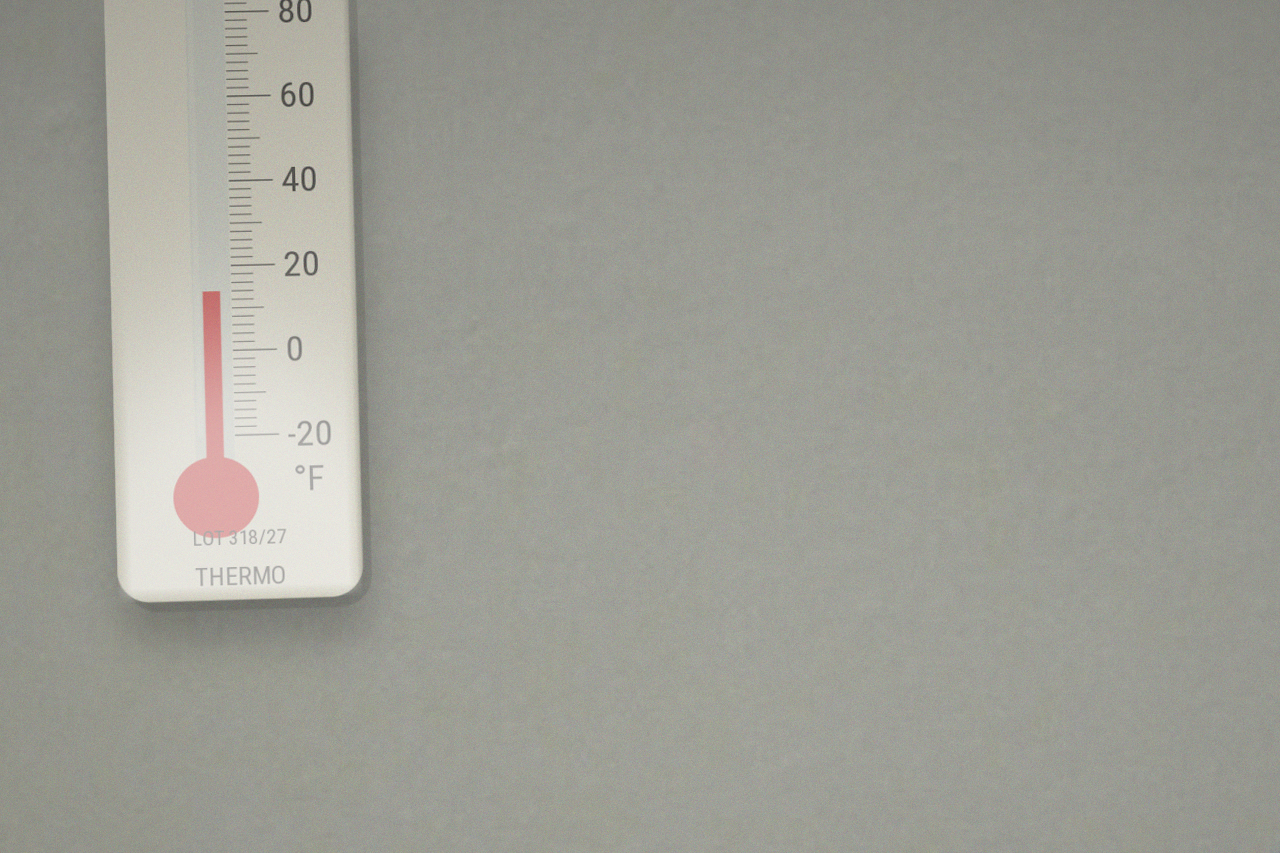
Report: 14°F
